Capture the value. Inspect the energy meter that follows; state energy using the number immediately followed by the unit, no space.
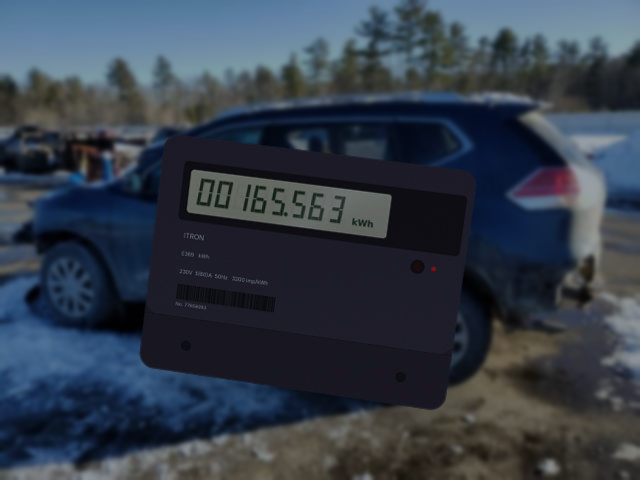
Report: 165.563kWh
